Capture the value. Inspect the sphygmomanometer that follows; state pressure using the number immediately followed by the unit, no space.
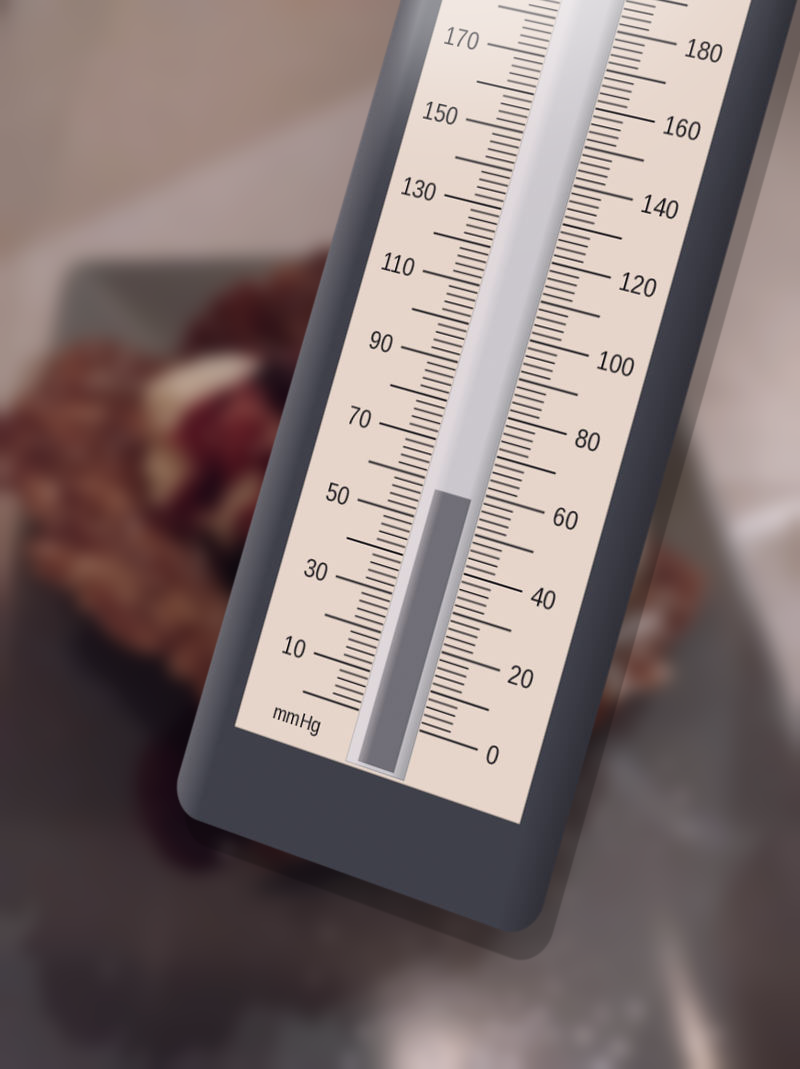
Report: 58mmHg
